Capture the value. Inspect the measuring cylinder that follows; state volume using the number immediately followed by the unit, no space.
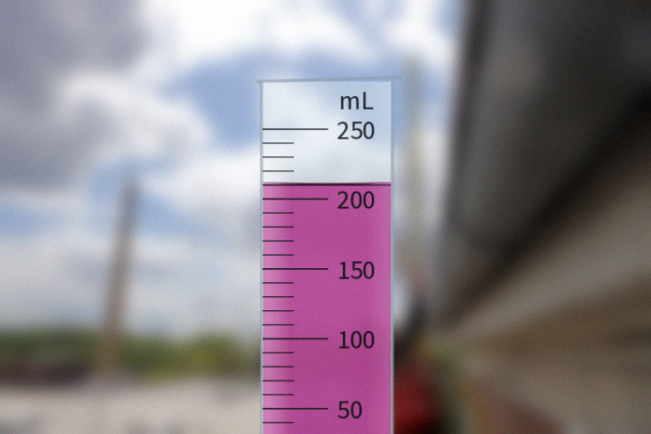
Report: 210mL
